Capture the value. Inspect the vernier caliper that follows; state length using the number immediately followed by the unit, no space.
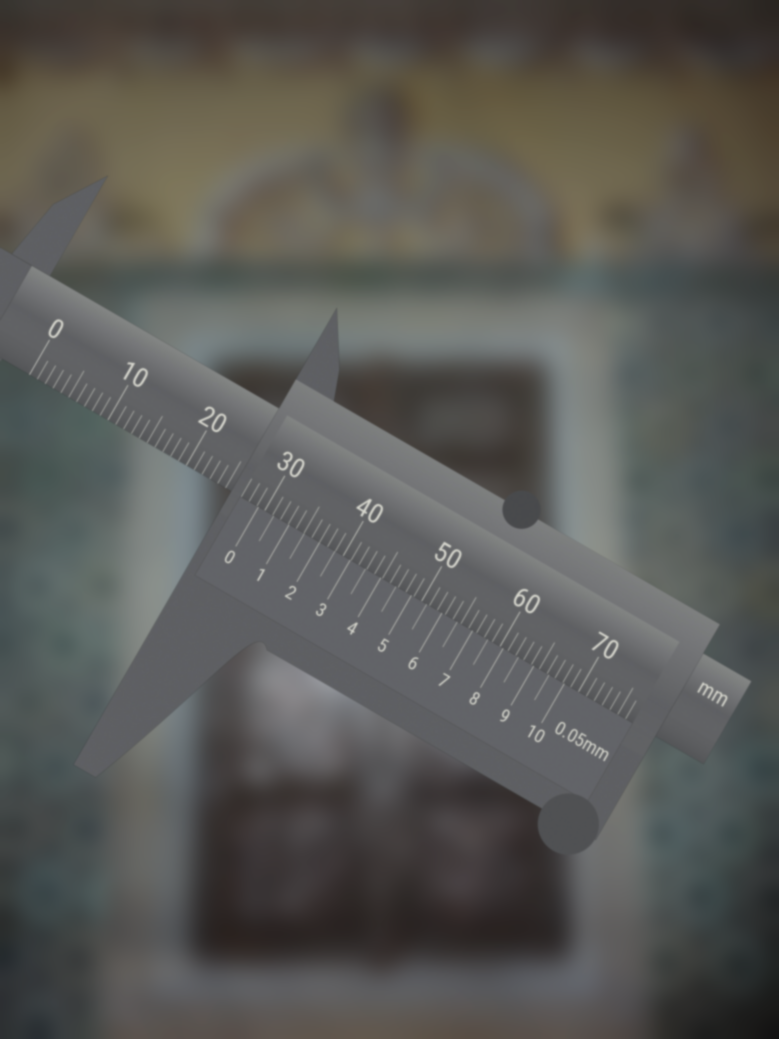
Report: 29.2mm
